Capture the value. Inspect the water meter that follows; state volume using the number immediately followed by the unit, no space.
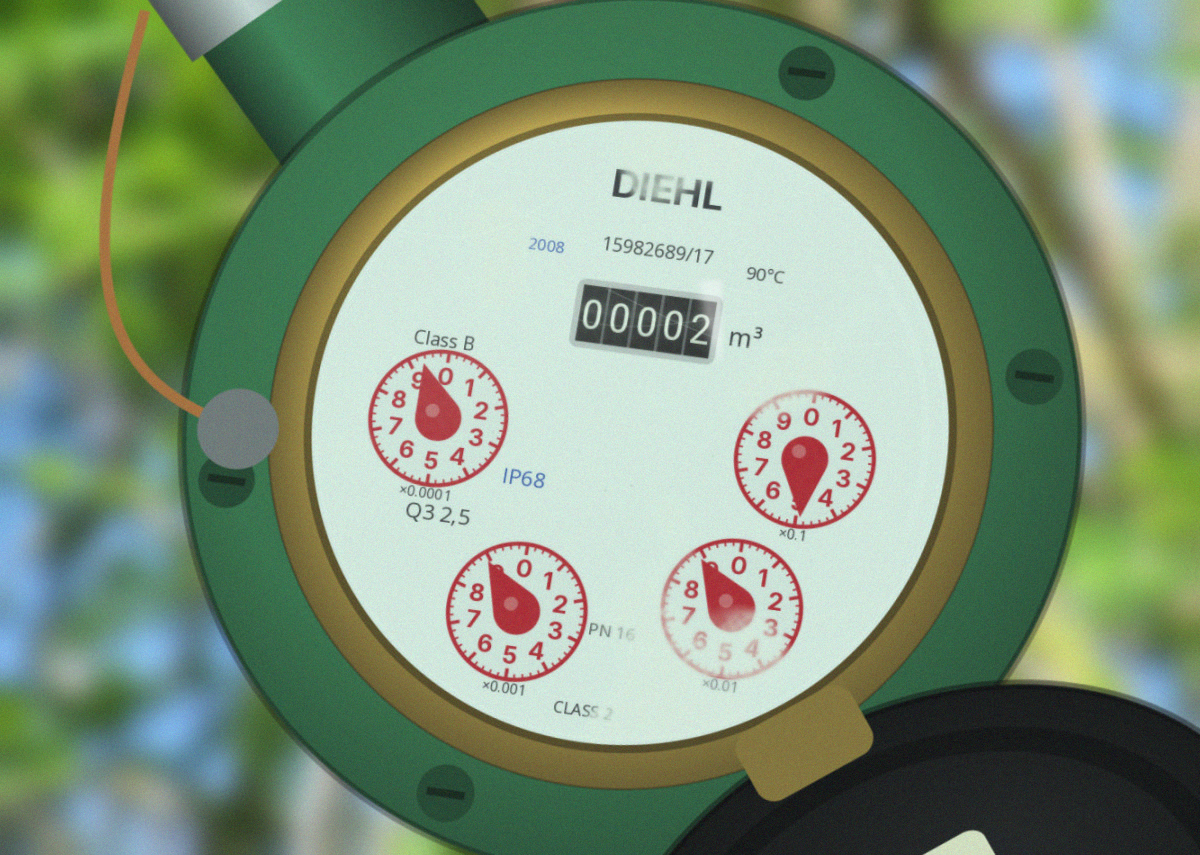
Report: 2.4889m³
